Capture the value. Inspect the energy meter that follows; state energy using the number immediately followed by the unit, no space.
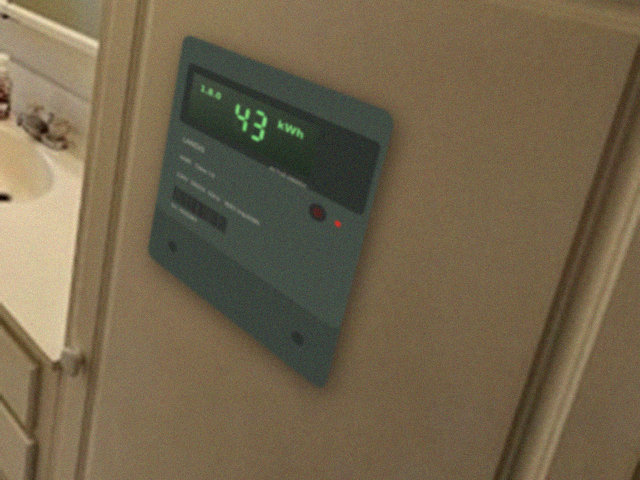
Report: 43kWh
